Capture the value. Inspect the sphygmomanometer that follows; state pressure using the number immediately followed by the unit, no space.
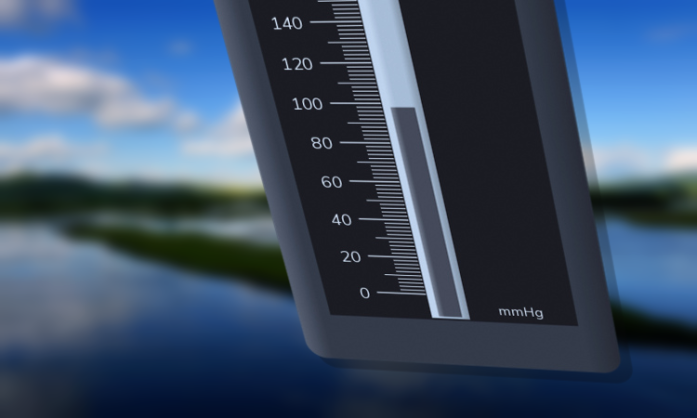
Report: 98mmHg
